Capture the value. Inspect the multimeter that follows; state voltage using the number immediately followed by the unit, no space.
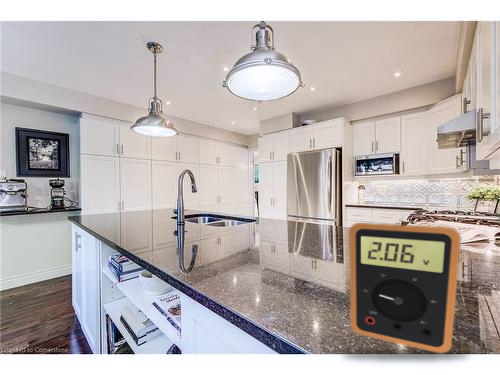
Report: 2.06V
